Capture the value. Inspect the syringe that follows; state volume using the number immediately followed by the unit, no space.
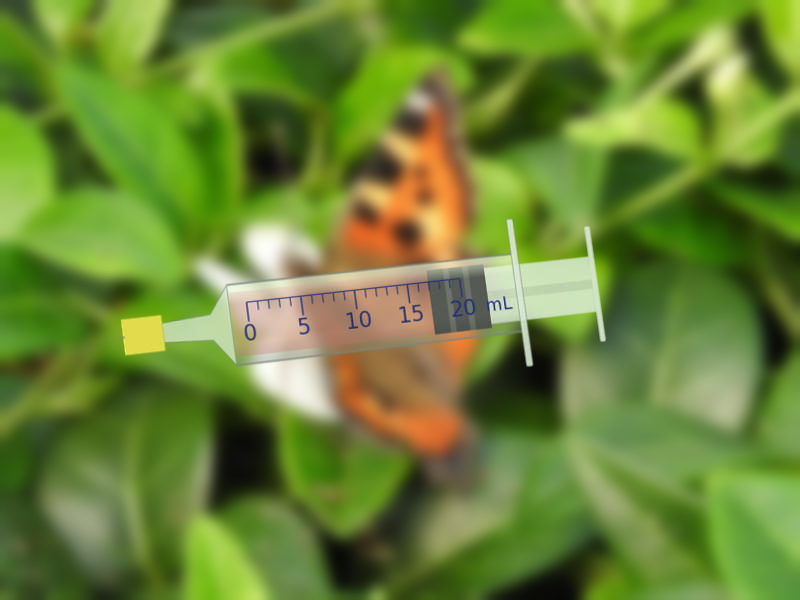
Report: 17mL
